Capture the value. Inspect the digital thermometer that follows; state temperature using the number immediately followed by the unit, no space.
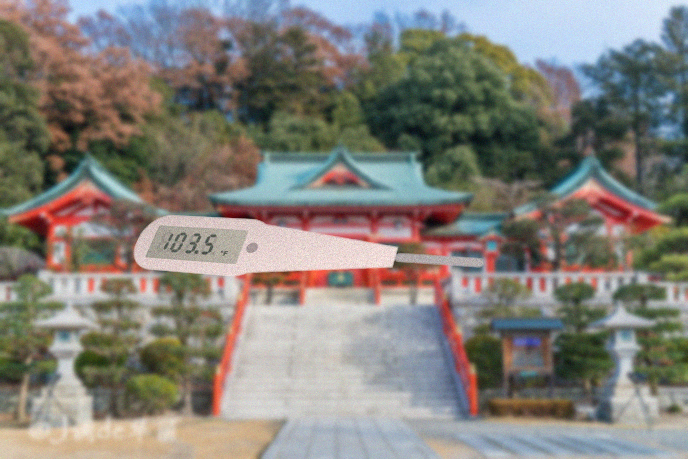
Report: 103.5°F
